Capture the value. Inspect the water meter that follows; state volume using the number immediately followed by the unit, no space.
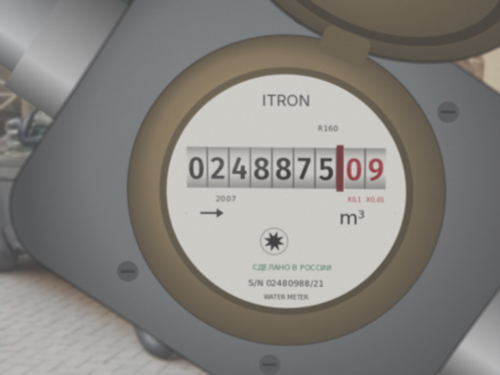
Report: 248875.09m³
